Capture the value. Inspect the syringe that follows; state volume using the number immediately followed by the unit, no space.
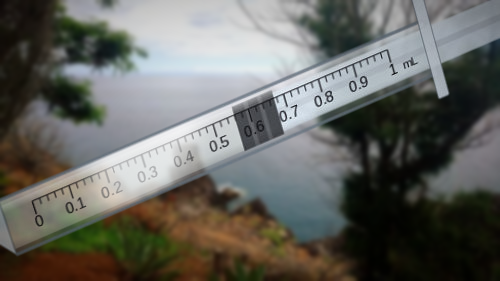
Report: 0.56mL
